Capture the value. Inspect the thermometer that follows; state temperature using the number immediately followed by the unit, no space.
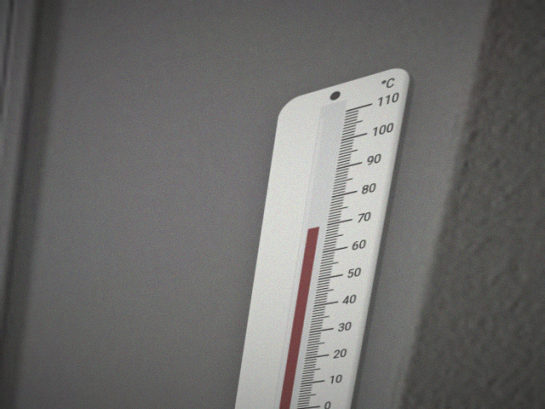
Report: 70°C
